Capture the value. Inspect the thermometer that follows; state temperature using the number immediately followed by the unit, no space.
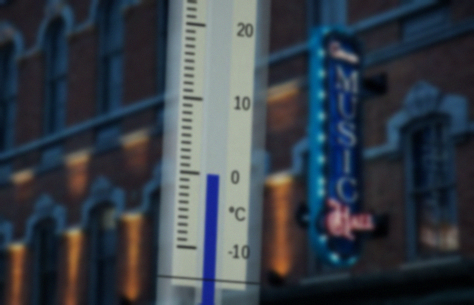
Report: 0°C
